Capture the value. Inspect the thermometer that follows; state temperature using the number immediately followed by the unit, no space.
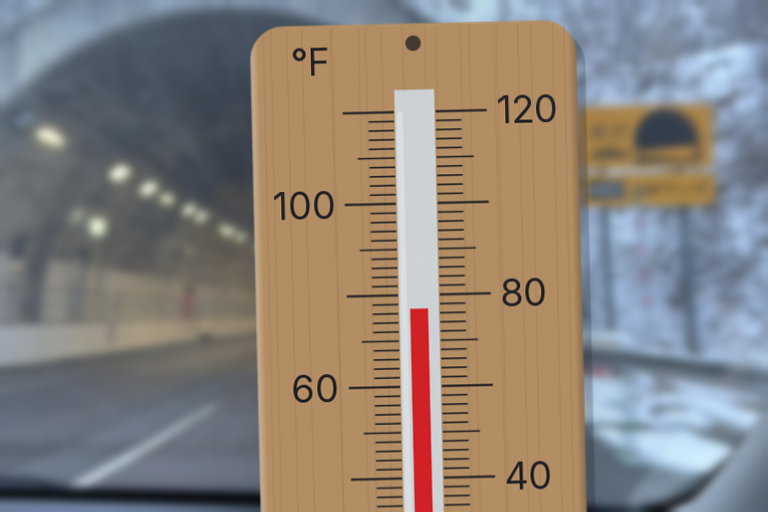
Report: 77°F
